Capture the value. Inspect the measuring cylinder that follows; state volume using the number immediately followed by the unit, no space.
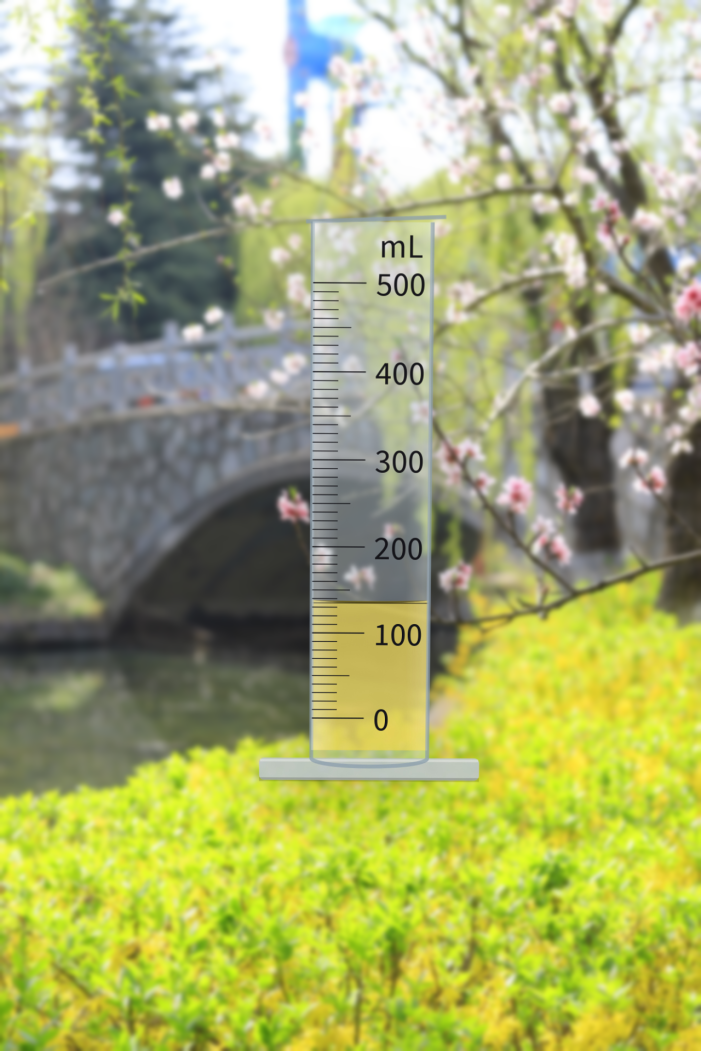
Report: 135mL
